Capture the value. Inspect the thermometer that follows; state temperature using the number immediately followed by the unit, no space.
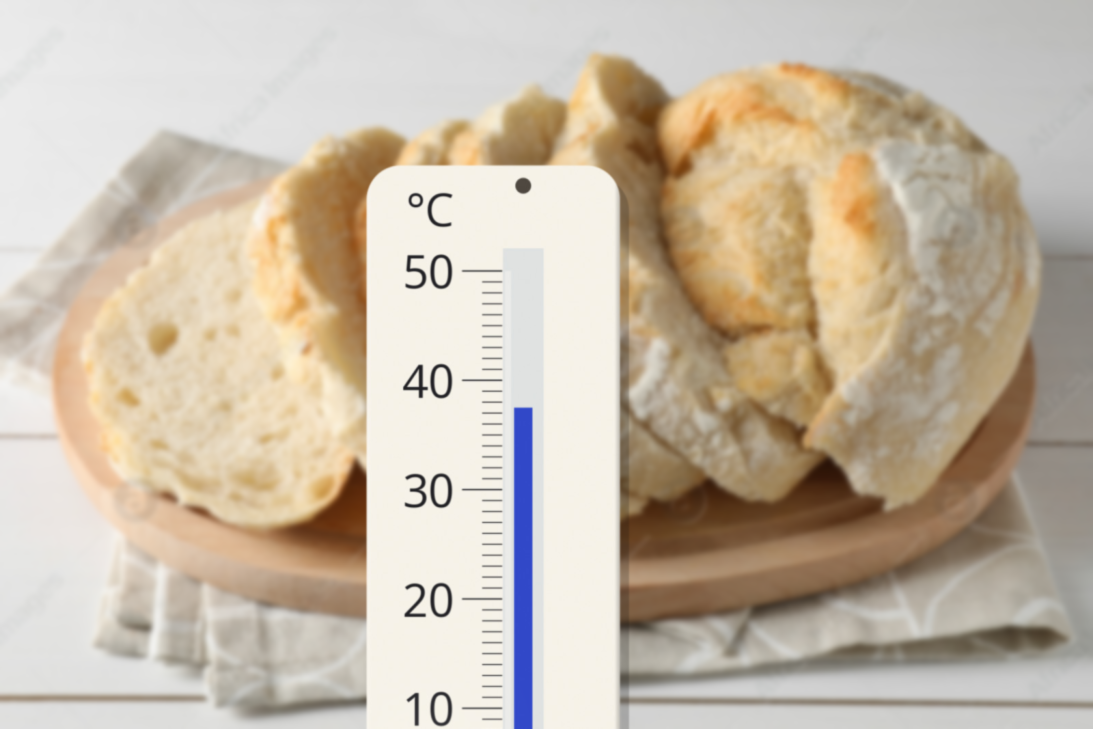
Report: 37.5°C
